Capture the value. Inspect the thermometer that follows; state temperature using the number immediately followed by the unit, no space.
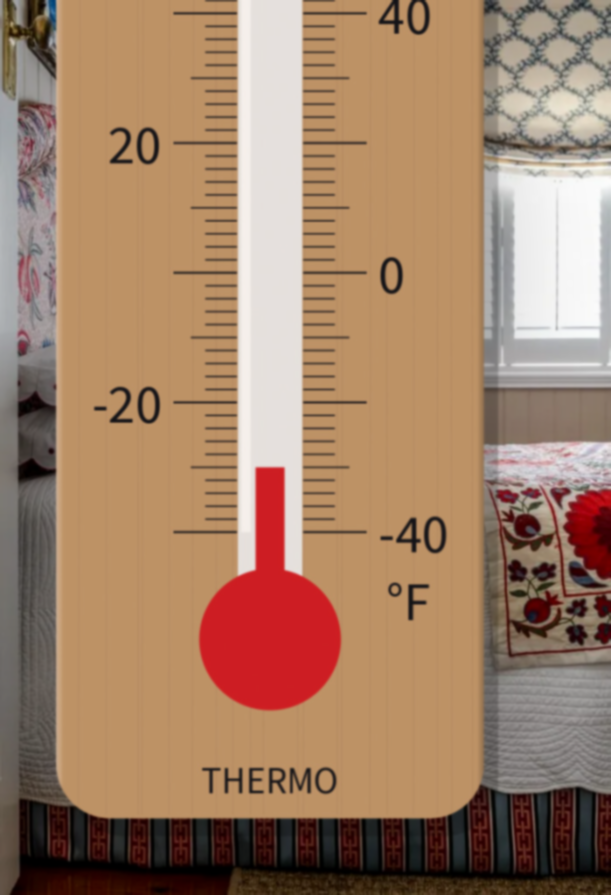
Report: -30°F
